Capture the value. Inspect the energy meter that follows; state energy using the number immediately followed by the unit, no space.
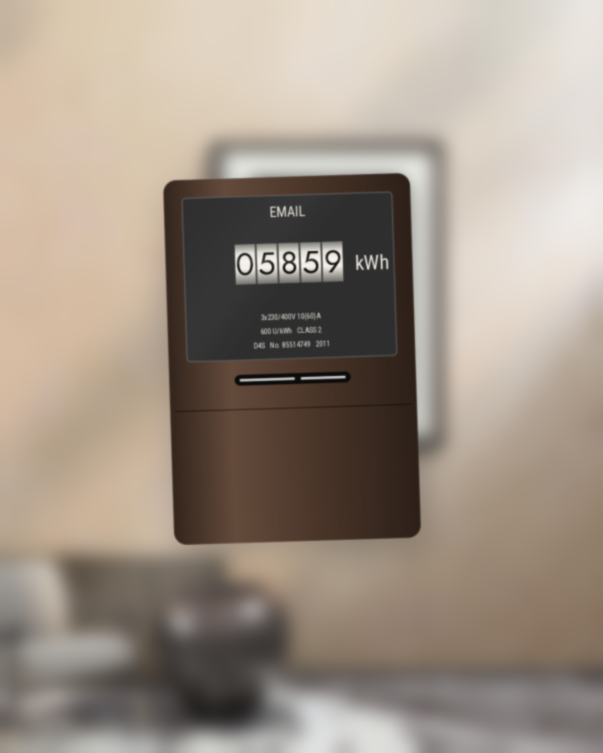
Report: 5859kWh
